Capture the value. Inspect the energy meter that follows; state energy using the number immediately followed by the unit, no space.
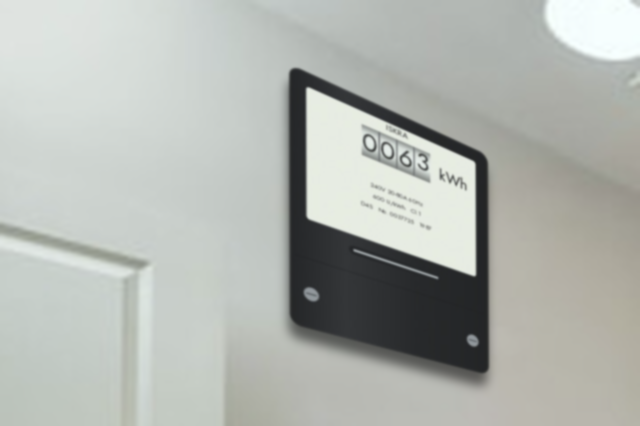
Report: 63kWh
